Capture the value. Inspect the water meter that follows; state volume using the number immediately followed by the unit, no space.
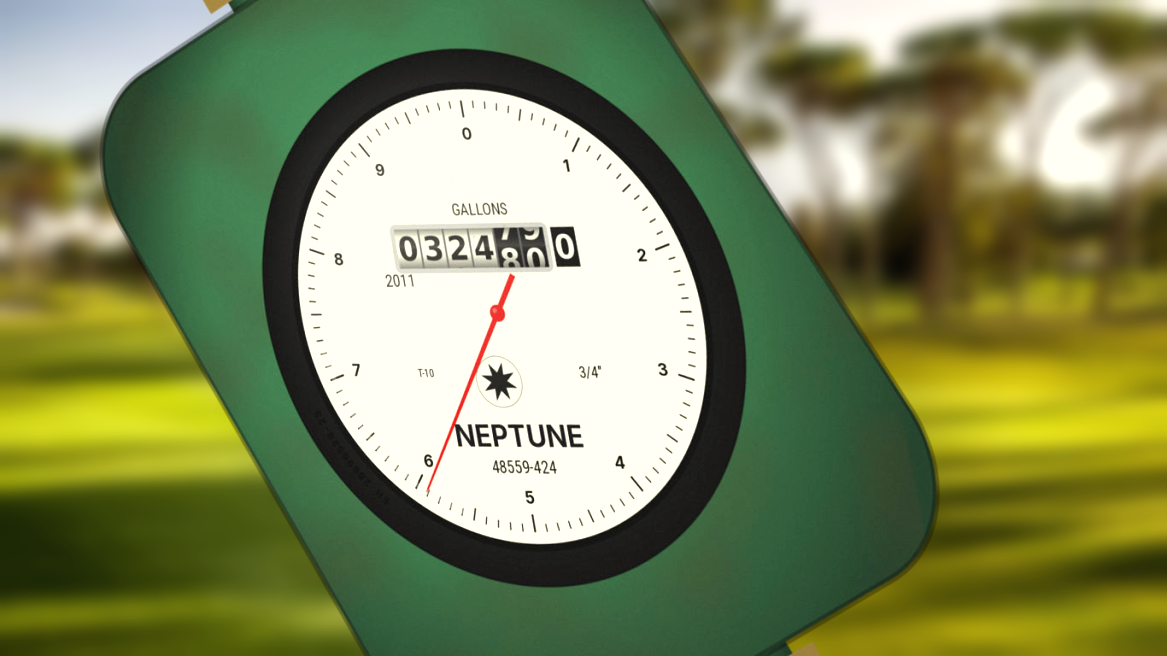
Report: 324795.9gal
